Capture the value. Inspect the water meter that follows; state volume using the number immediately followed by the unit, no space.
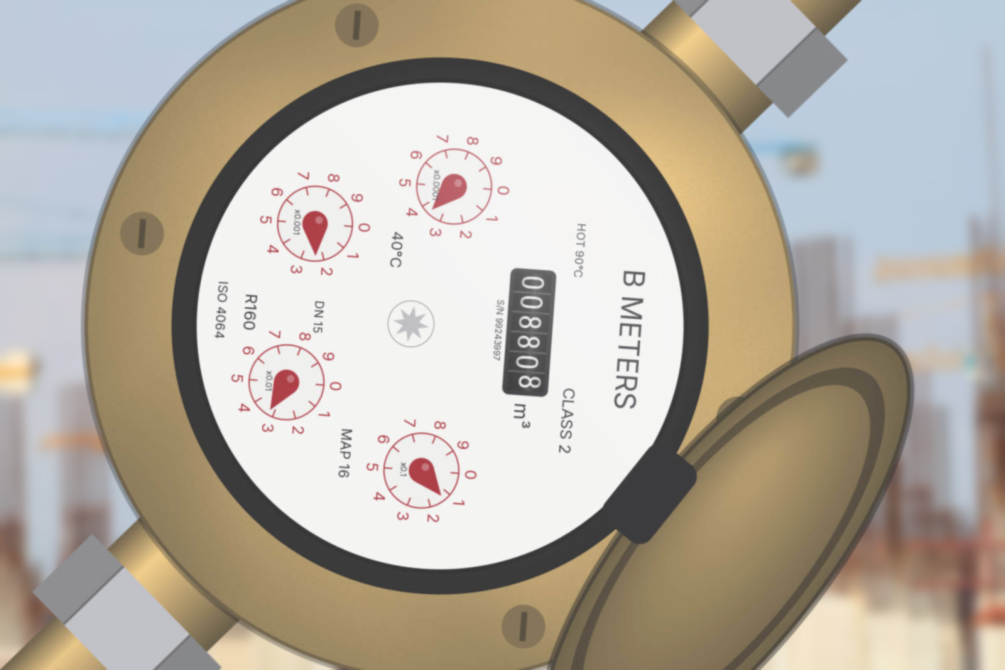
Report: 8808.1323m³
